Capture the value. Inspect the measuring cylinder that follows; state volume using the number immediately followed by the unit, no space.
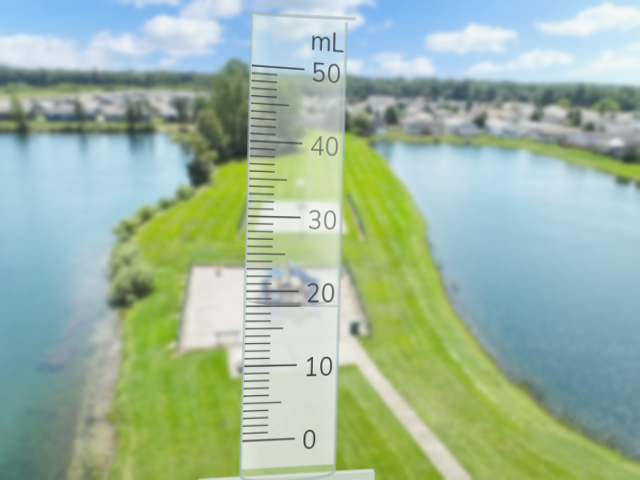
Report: 18mL
